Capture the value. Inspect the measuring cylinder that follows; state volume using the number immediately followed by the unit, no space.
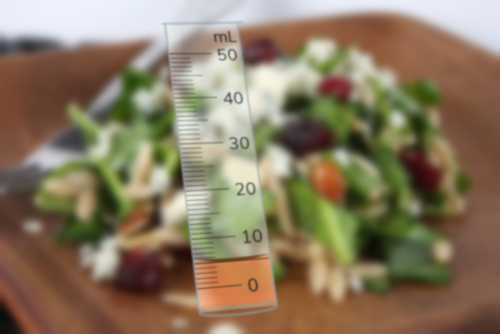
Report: 5mL
